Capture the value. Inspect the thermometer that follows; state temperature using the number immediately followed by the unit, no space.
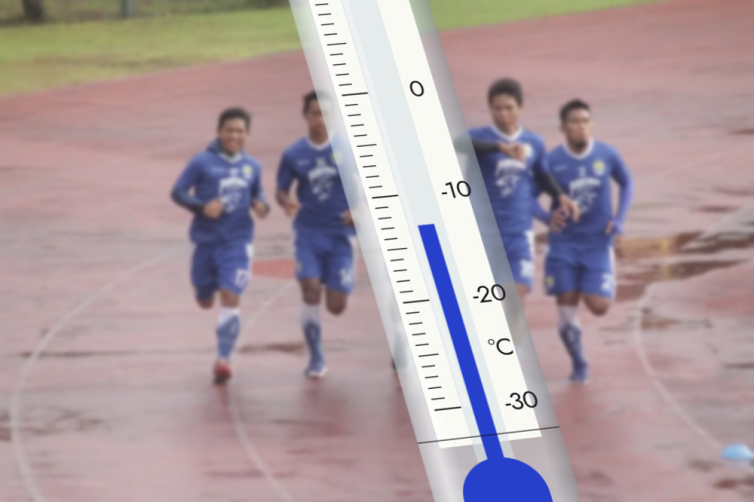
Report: -13°C
